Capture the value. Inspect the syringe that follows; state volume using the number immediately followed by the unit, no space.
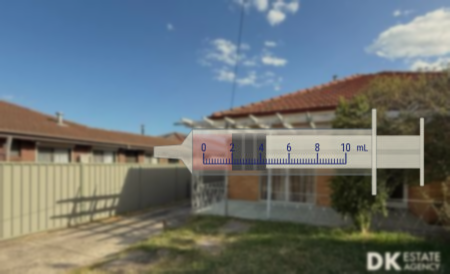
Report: 2mL
